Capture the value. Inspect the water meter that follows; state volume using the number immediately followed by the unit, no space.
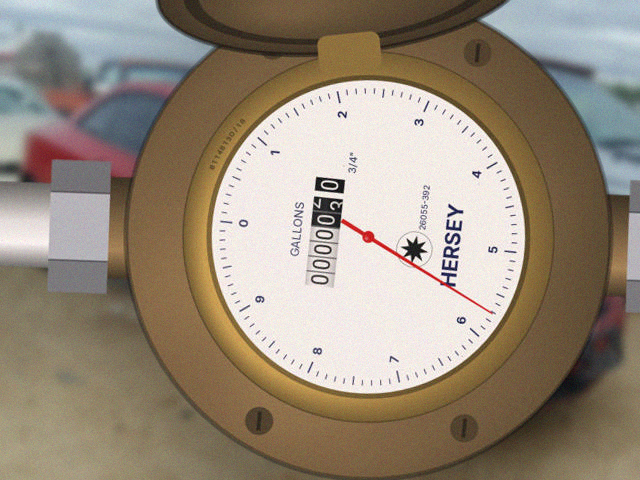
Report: 25.7gal
